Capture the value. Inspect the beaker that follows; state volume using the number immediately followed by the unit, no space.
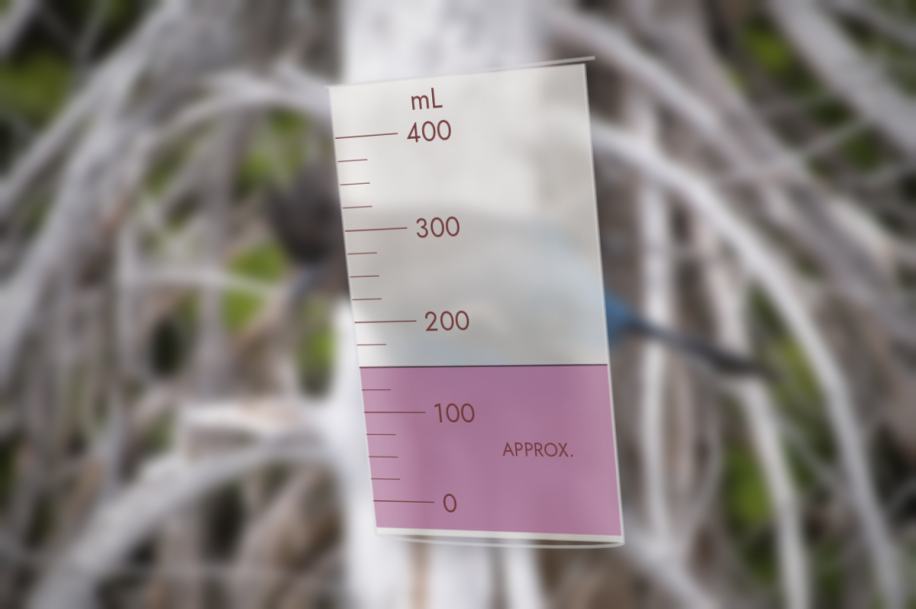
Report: 150mL
